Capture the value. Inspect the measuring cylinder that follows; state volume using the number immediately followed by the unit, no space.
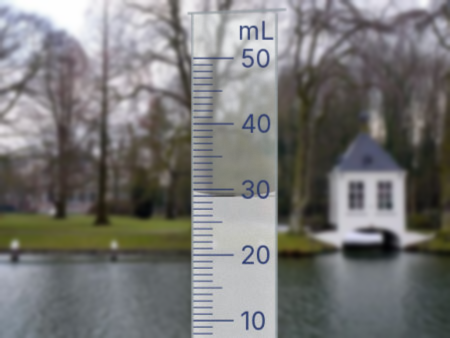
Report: 29mL
